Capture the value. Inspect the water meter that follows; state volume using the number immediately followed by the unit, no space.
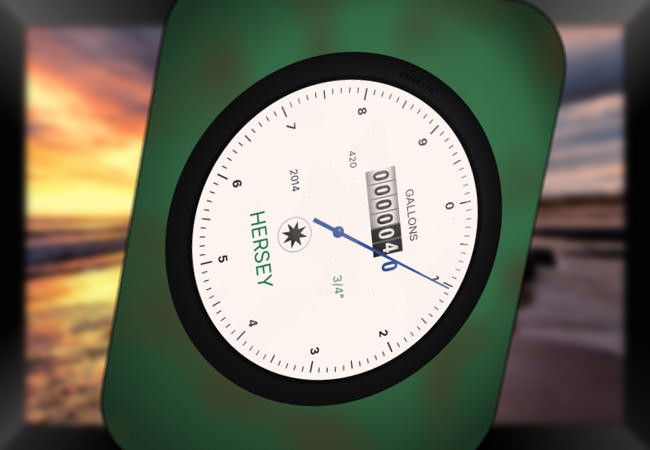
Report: 41.0gal
